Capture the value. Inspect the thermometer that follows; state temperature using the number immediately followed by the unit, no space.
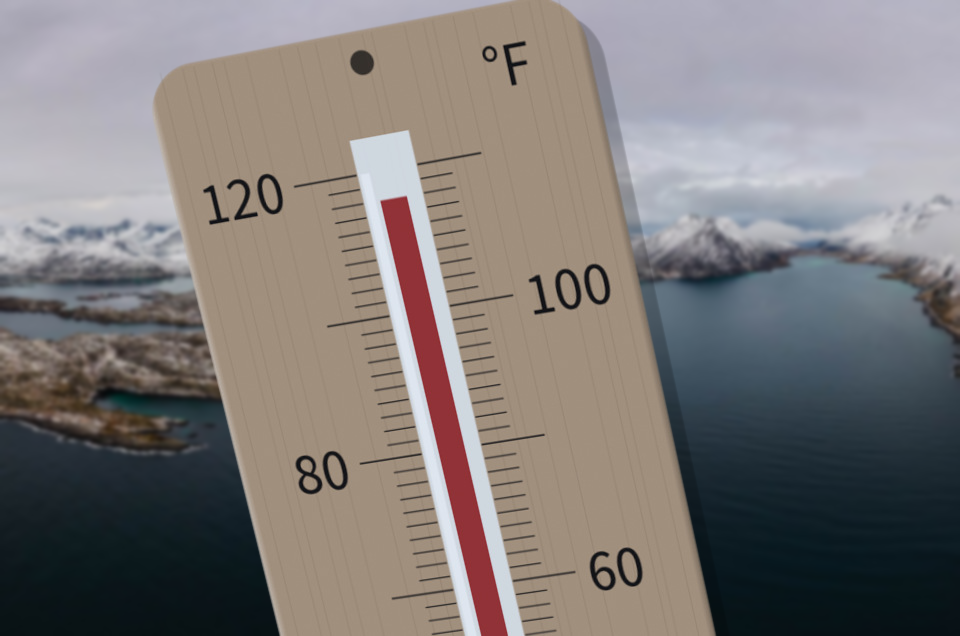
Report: 116°F
